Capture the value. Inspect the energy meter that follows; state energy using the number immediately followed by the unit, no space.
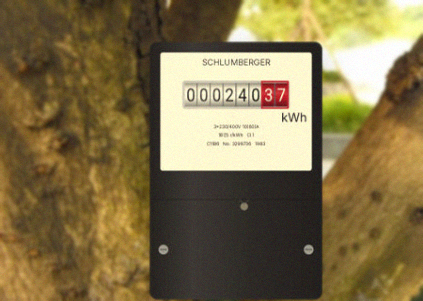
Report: 240.37kWh
